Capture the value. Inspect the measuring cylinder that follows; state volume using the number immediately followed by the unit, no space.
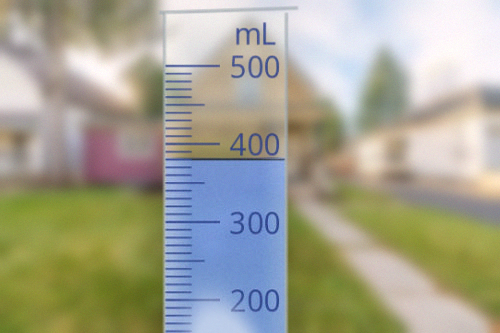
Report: 380mL
